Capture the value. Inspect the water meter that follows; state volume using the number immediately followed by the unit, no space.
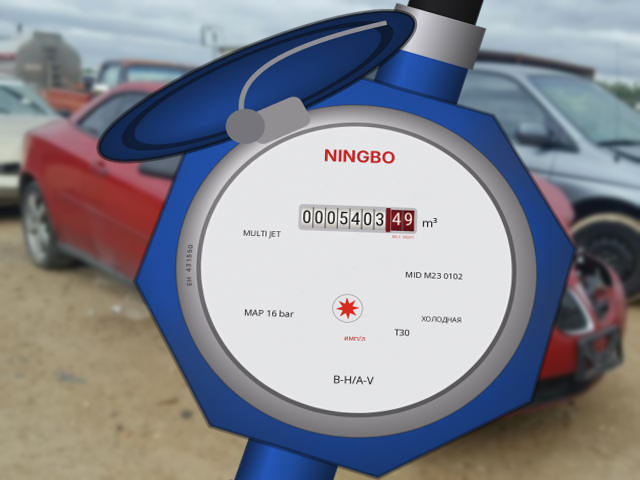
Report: 5403.49m³
